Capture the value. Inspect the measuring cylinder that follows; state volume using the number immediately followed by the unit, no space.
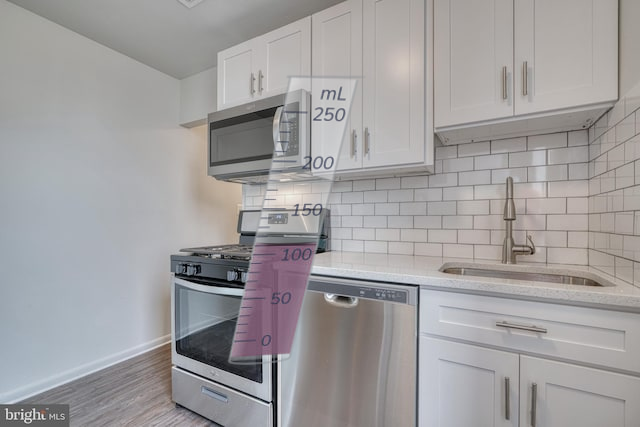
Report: 110mL
